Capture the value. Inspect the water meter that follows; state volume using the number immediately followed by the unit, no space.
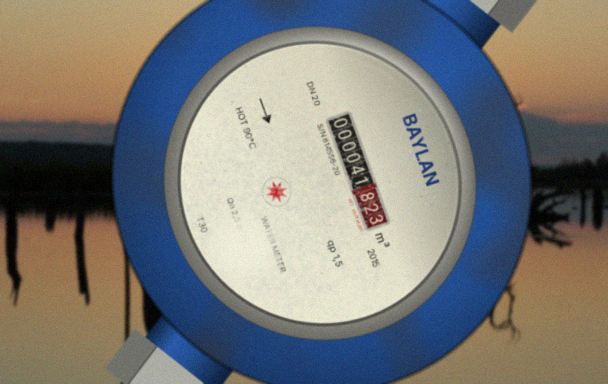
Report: 41.823m³
